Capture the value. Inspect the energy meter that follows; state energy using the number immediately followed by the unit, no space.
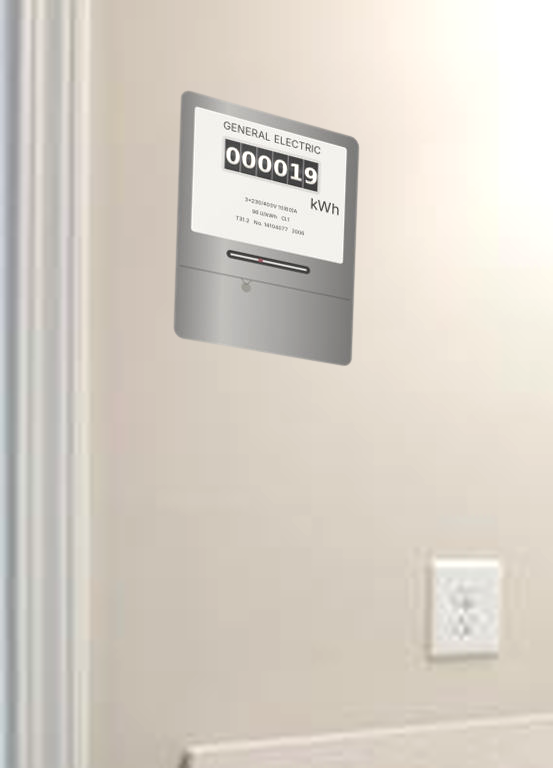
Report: 19kWh
